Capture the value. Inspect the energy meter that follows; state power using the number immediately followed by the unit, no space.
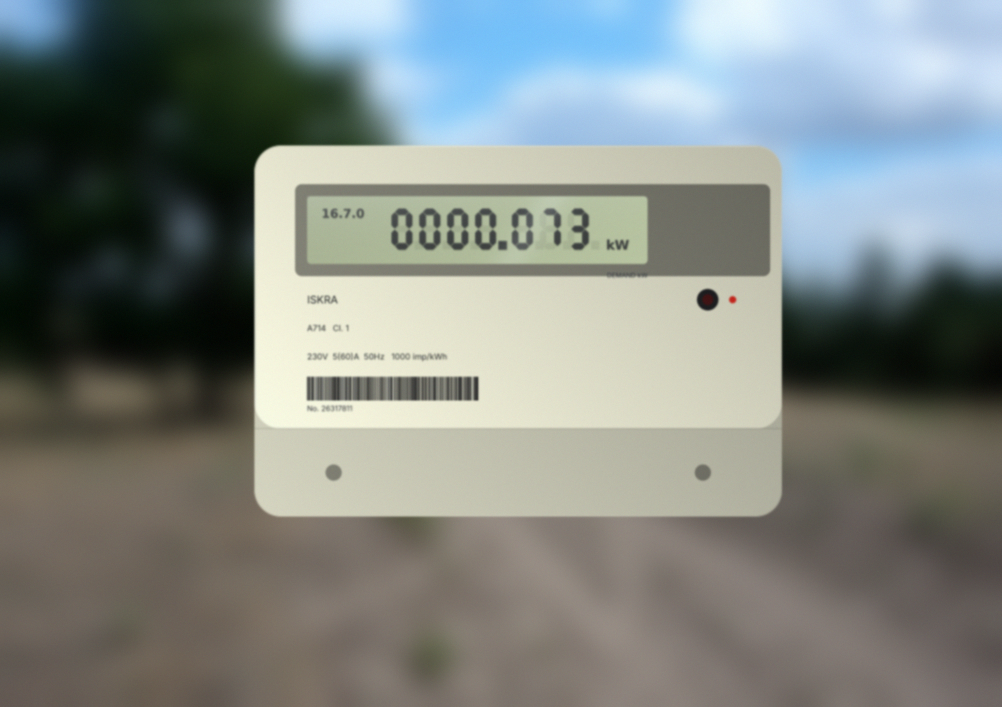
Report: 0.073kW
